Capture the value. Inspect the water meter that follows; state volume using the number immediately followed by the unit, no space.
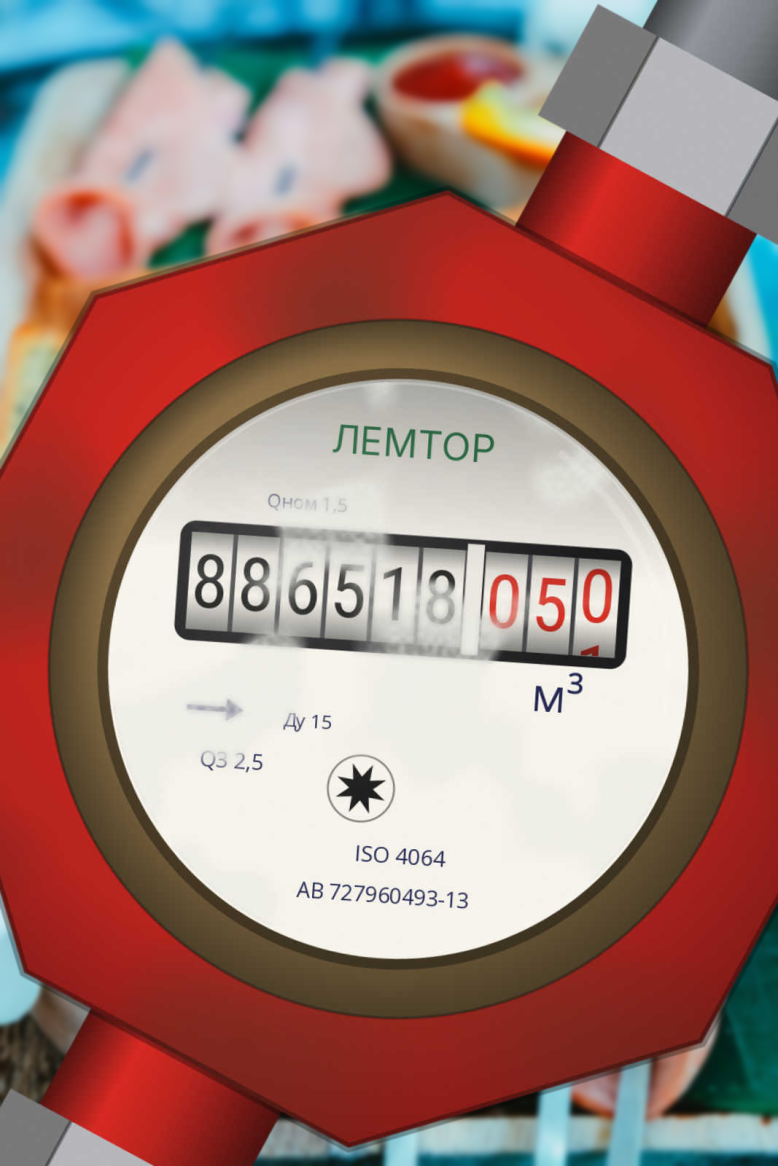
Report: 886518.050m³
